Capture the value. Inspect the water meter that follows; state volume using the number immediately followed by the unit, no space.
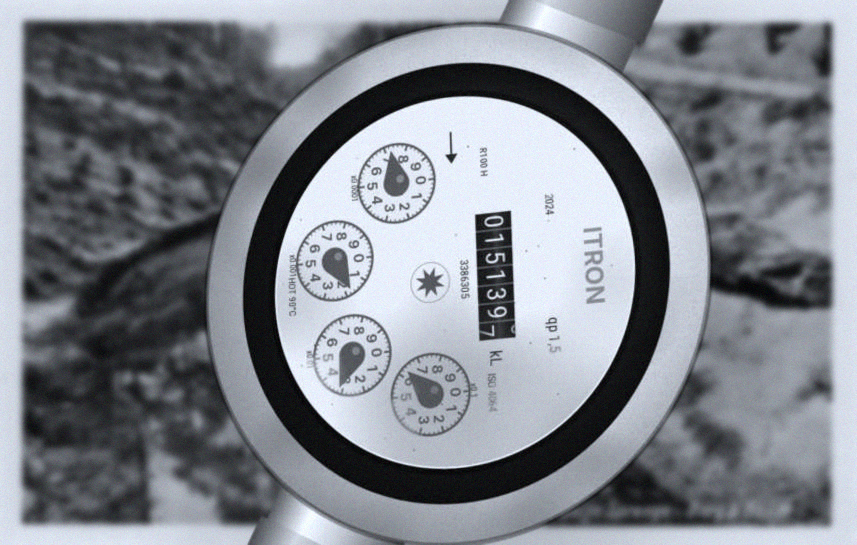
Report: 151396.6317kL
